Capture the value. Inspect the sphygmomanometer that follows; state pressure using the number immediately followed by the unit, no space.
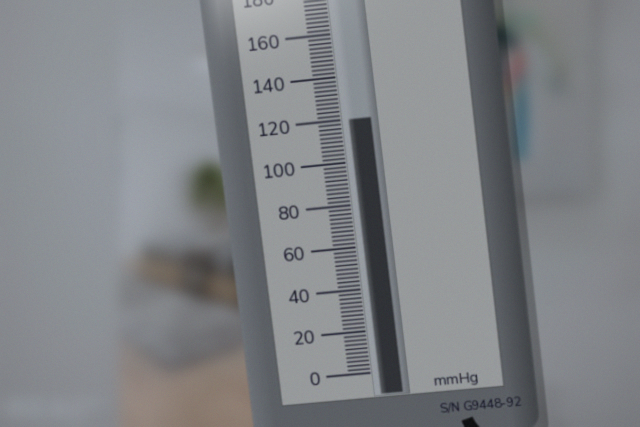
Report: 120mmHg
